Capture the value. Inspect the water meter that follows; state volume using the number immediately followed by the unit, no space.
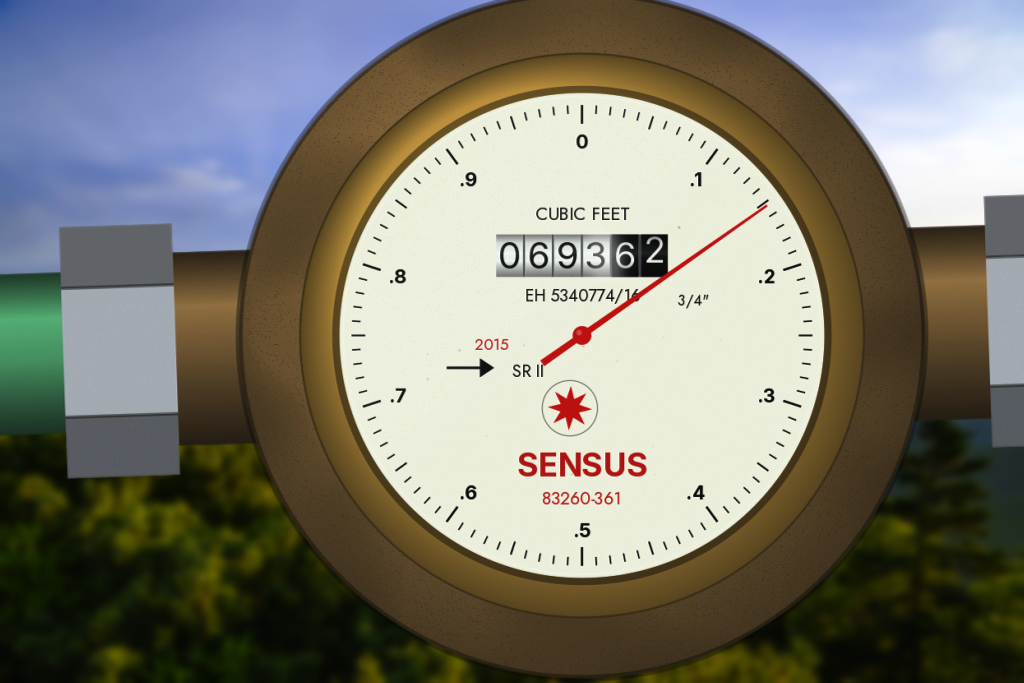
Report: 69362.15ft³
